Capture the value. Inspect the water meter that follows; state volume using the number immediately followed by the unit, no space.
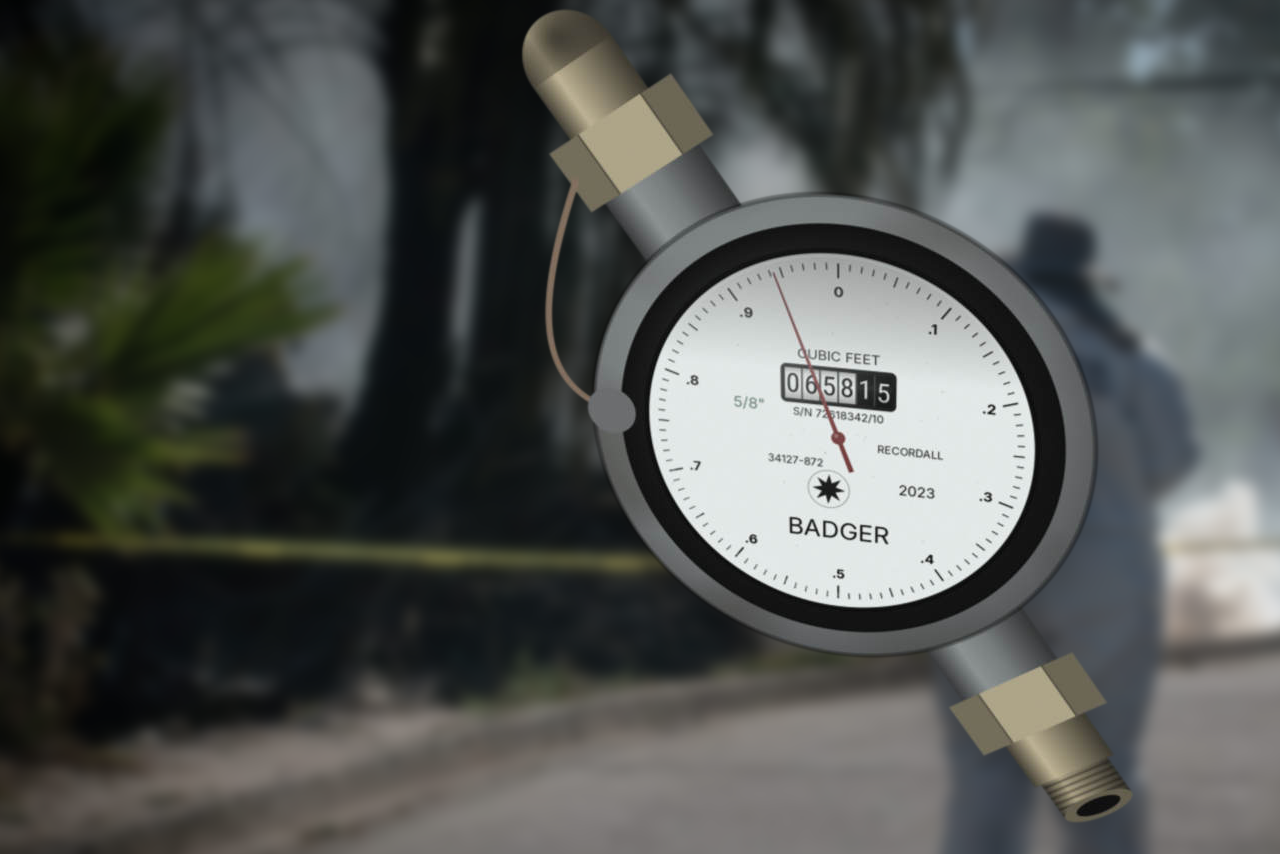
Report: 65814.94ft³
